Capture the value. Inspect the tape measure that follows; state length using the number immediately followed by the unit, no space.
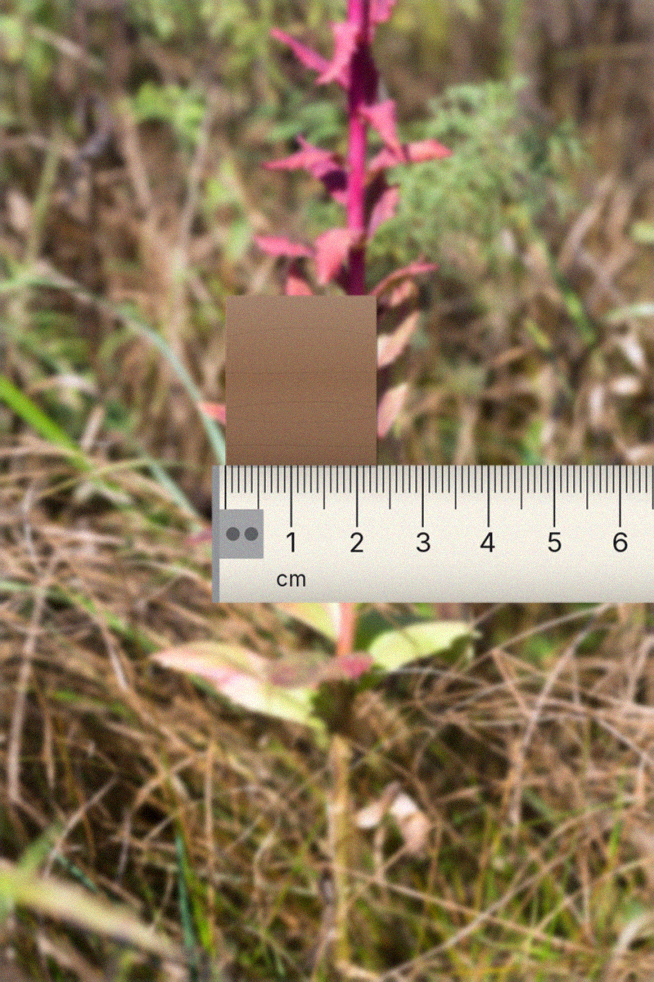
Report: 2.3cm
